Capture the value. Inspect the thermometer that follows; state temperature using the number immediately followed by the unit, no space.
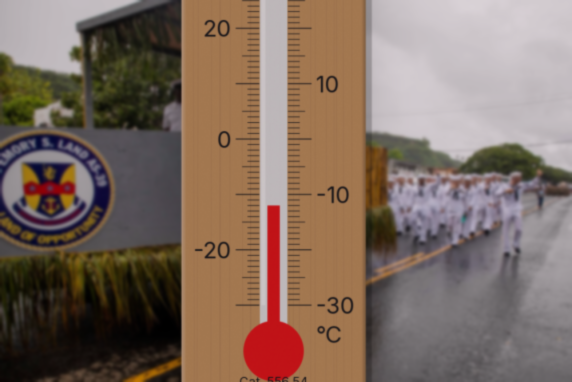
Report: -12°C
